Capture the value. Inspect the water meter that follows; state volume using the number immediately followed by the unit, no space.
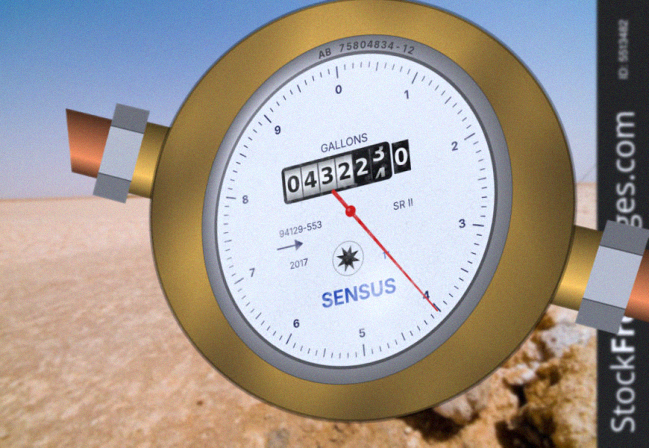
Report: 432234.0gal
